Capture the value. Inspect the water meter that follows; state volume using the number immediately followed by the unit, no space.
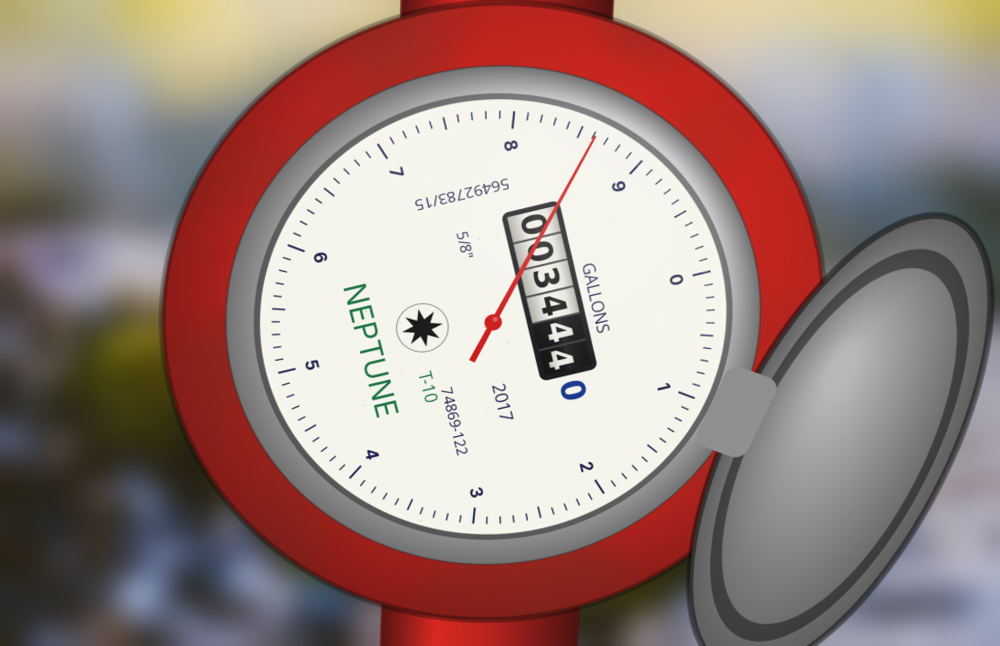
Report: 34438.6gal
